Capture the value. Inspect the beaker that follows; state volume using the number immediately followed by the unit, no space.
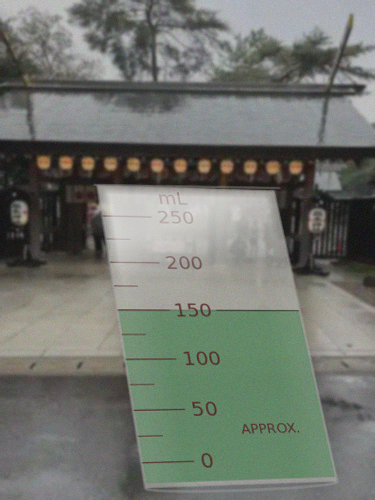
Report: 150mL
